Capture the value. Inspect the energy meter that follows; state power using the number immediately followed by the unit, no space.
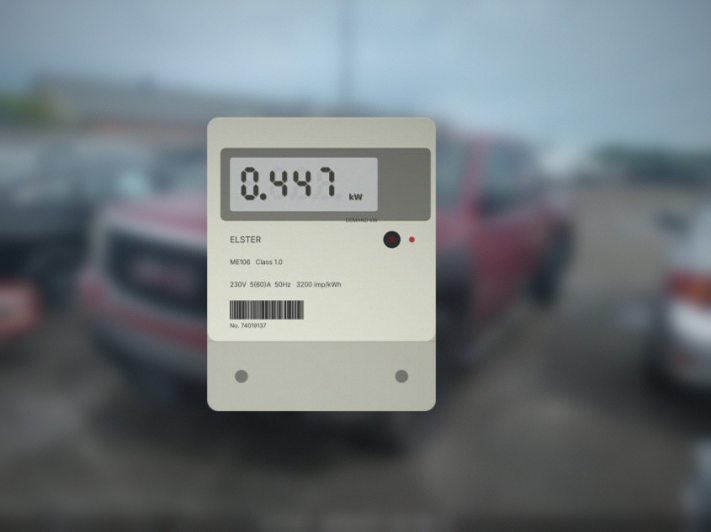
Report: 0.447kW
